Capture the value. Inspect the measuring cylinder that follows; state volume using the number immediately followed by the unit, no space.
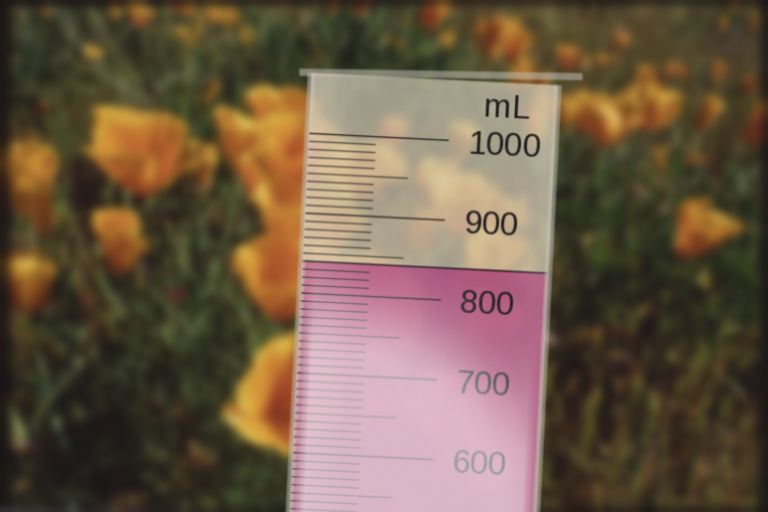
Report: 840mL
